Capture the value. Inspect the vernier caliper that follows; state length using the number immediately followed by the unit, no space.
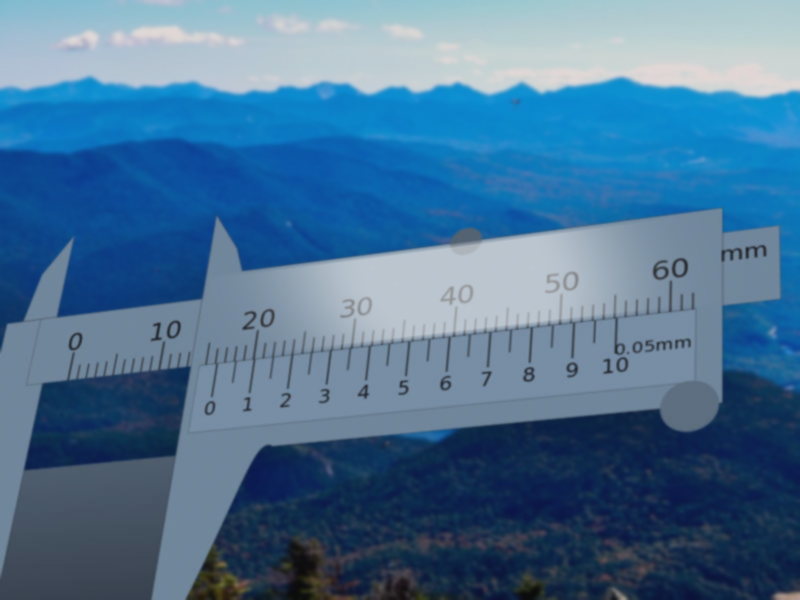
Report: 16.2mm
